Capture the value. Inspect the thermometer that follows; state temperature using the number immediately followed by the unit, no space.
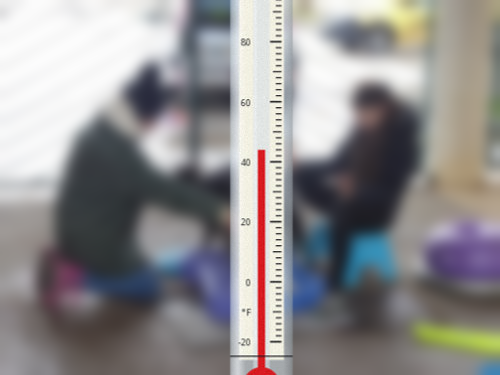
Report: 44°F
